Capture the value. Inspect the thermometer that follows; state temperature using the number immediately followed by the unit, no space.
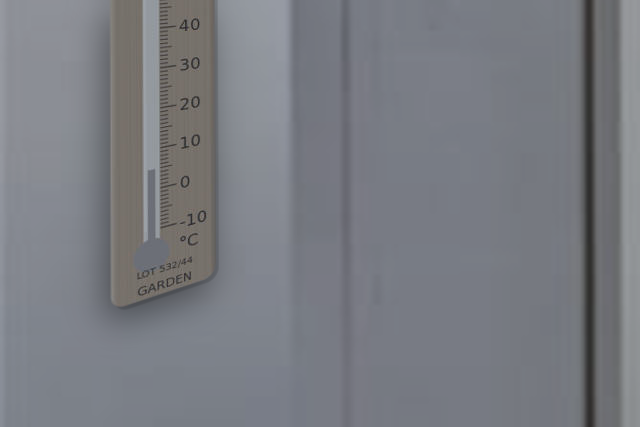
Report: 5°C
